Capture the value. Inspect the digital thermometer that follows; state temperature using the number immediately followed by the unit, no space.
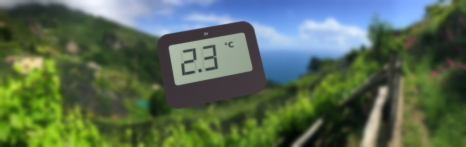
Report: 2.3°C
